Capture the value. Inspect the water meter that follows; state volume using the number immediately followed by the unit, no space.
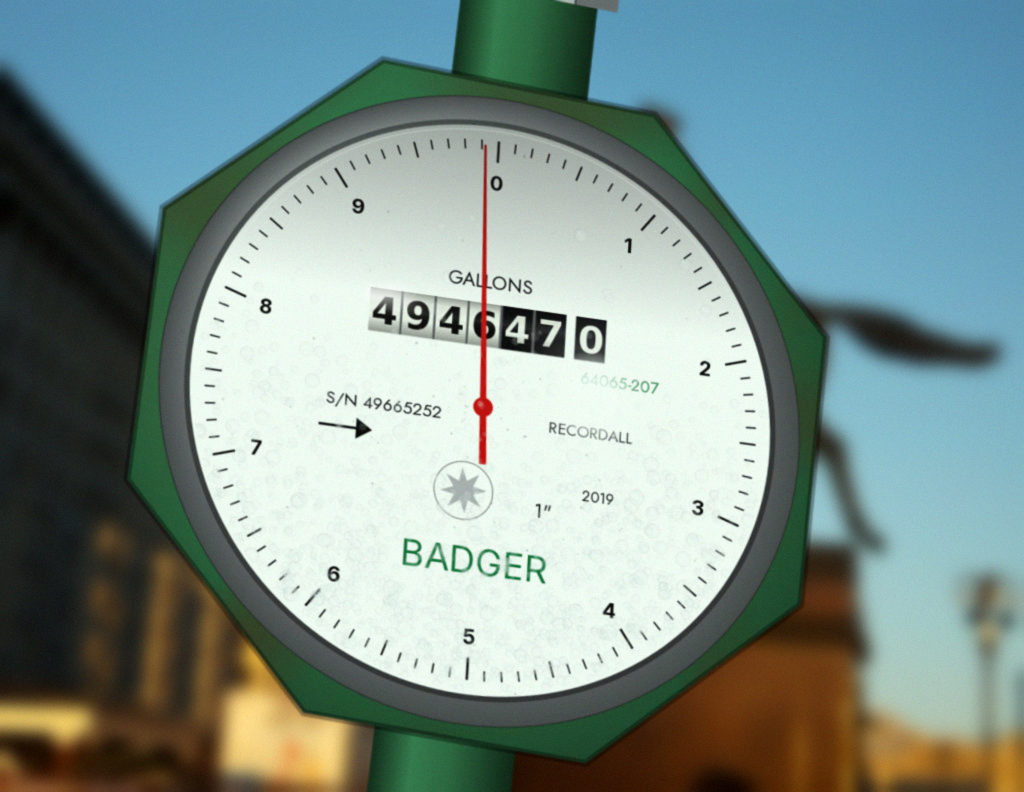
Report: 4946469.9gal
